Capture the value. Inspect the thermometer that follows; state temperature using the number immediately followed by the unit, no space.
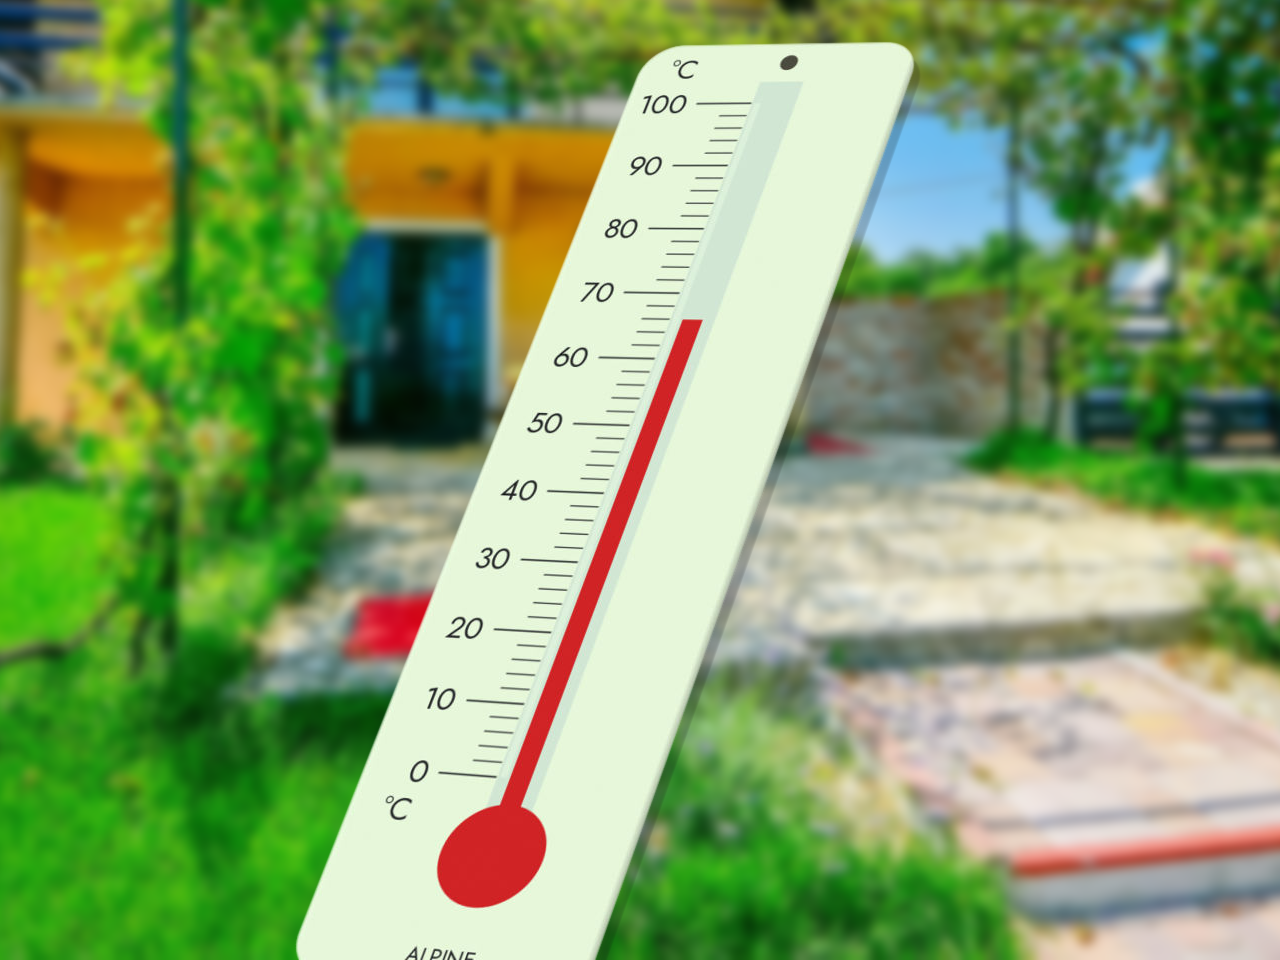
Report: 66°C
